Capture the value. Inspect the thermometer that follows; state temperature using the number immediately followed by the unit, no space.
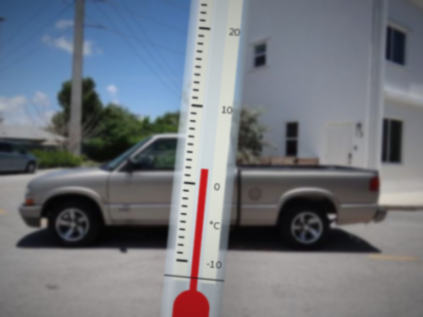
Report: 2°C
